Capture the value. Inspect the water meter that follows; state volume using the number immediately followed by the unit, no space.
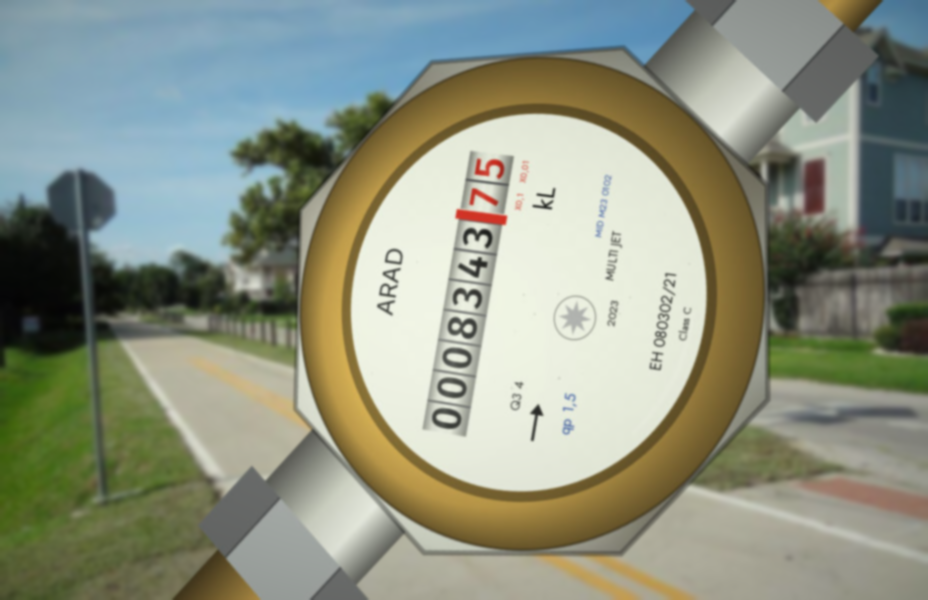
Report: 8343.75kL
